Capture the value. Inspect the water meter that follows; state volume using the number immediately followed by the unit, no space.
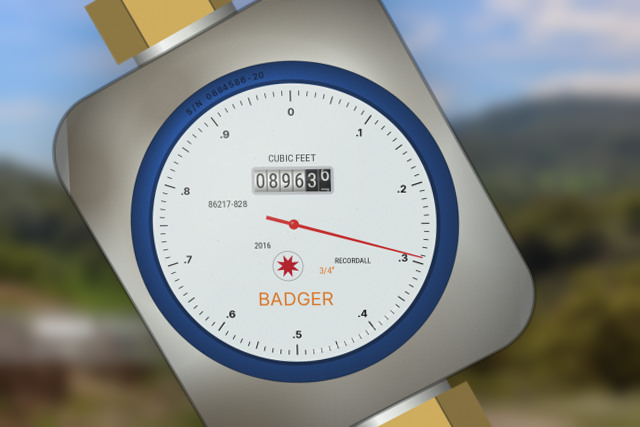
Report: 89636.29ft³
